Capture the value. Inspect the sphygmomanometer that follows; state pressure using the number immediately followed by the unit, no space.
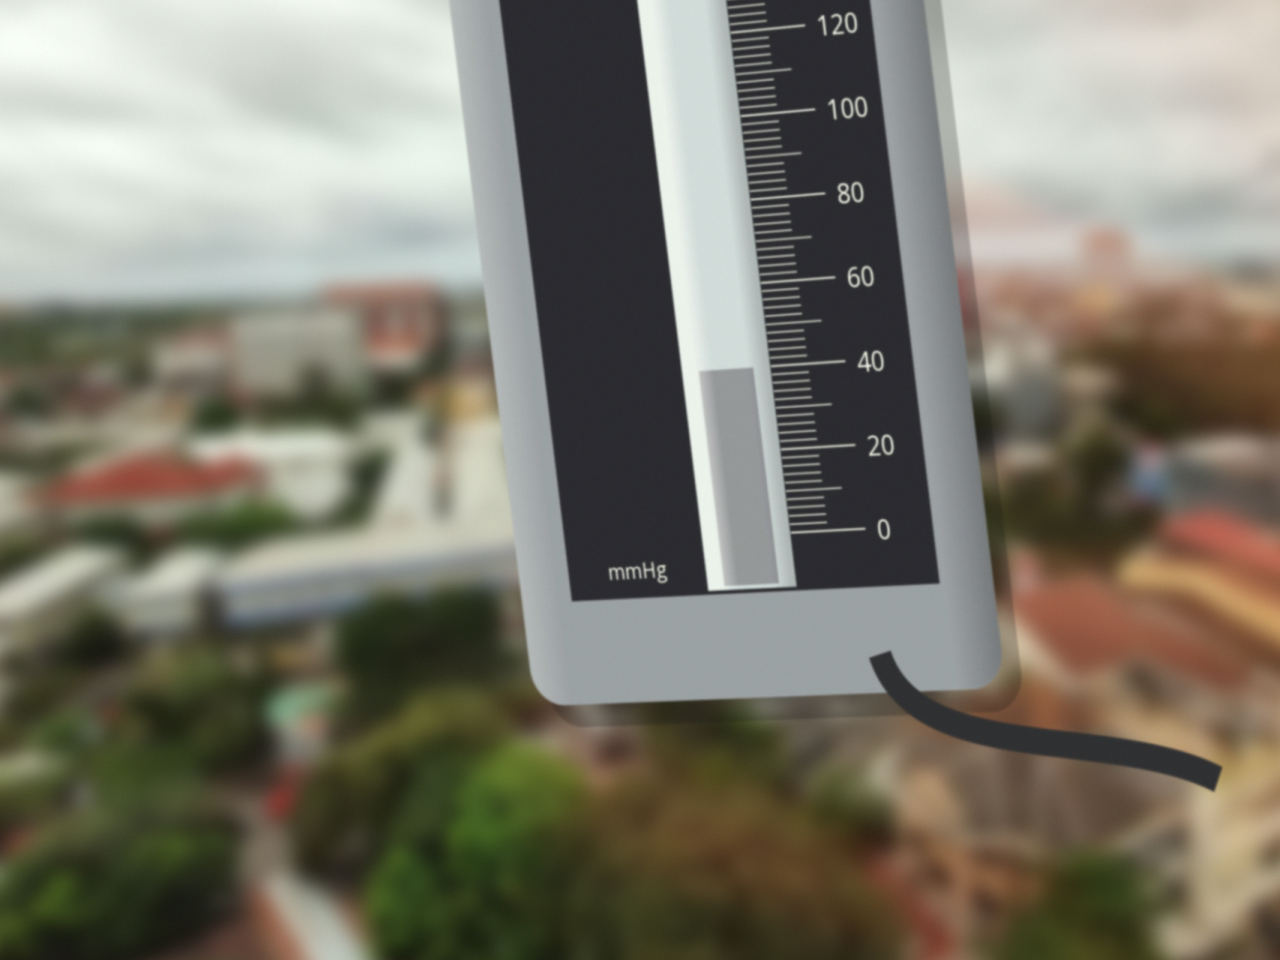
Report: 40mmHg
